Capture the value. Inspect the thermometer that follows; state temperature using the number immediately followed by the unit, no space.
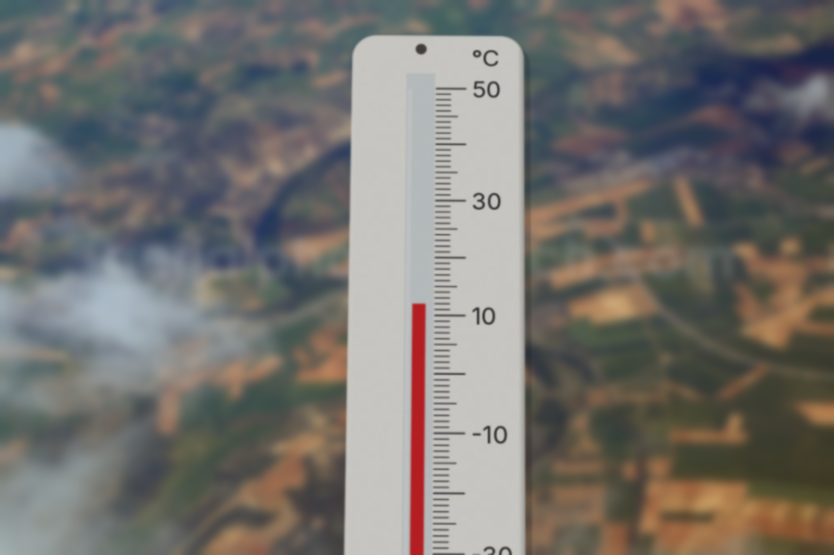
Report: 12°C
